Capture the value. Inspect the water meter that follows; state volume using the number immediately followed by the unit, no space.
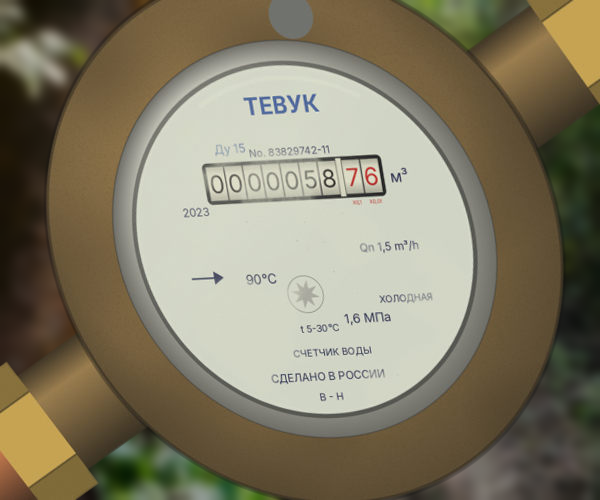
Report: 58.76m³
